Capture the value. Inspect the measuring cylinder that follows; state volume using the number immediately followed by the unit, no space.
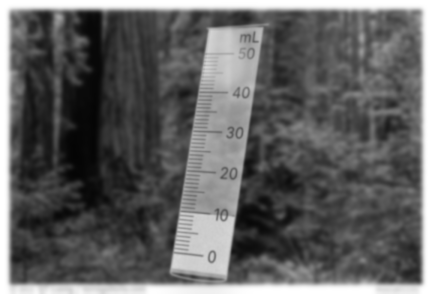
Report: 10mL
